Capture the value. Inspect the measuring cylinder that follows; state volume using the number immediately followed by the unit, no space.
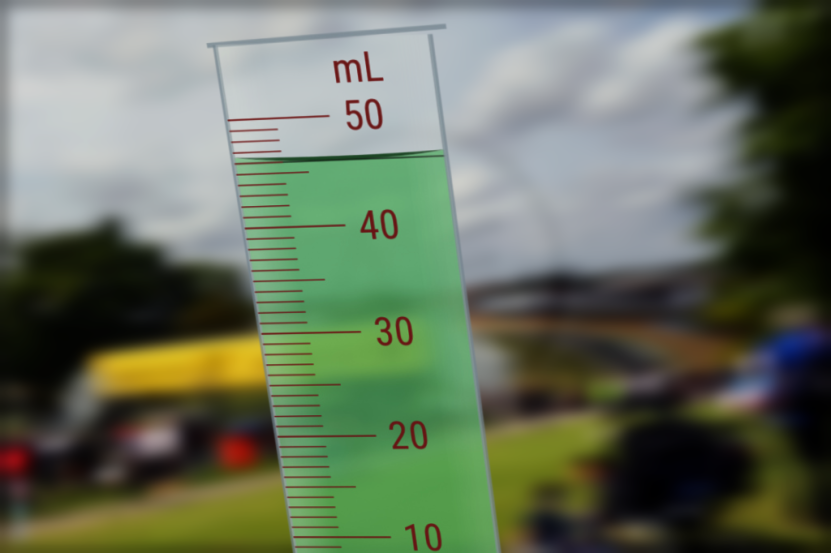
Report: 46mL
